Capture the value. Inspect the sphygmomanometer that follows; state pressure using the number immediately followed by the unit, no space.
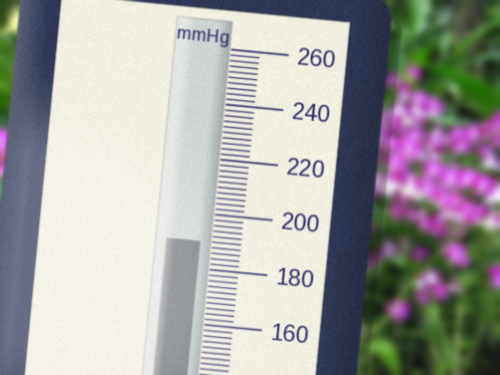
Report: 190mmHg
